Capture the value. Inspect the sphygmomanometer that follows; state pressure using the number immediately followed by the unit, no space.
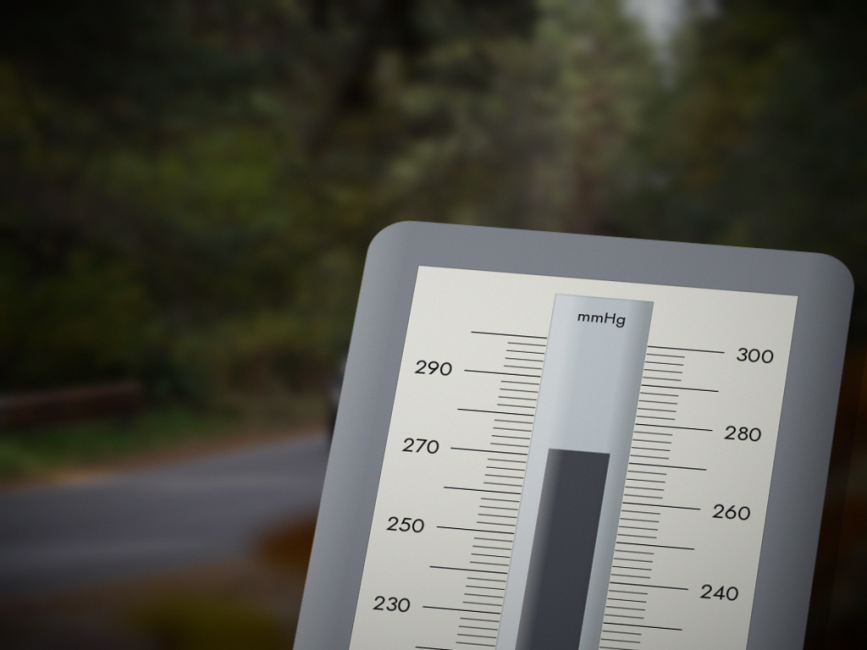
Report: 272mmHg
